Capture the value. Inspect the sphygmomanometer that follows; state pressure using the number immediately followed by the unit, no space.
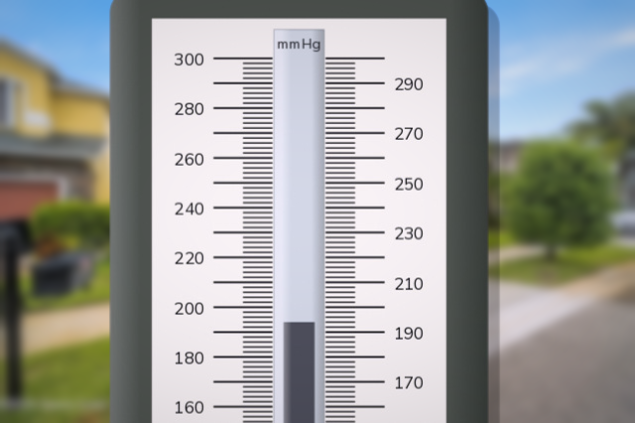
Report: 194mmHg
